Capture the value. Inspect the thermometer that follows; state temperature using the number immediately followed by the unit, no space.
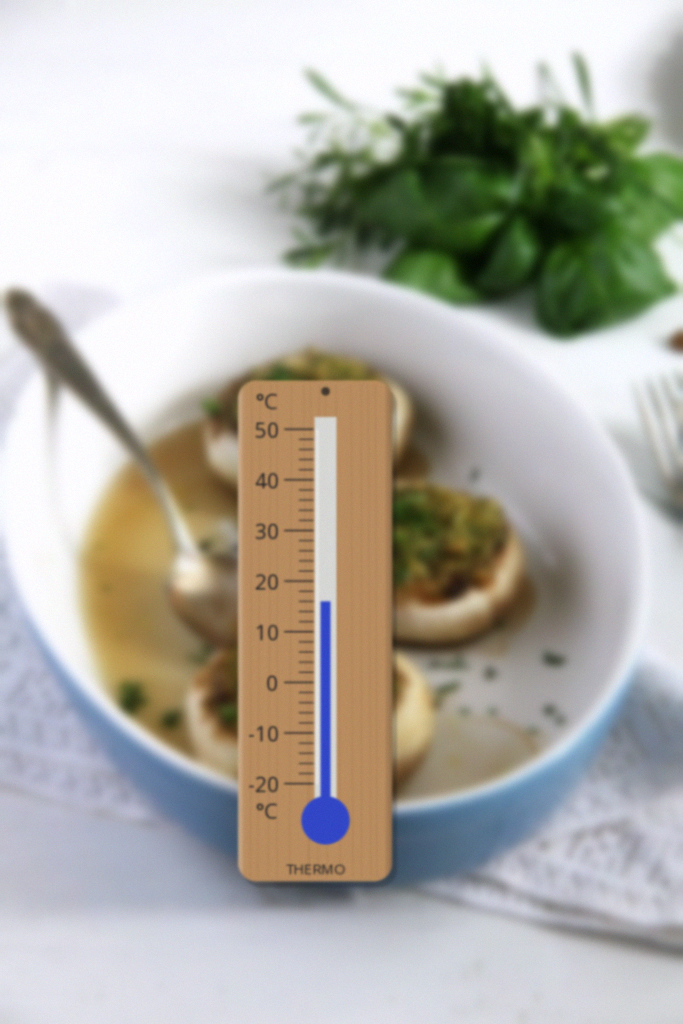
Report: 16°C
